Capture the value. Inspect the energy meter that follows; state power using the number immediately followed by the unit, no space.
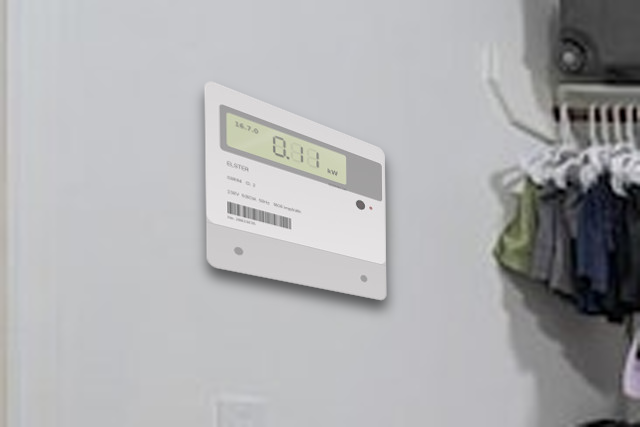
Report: 0.11kW
